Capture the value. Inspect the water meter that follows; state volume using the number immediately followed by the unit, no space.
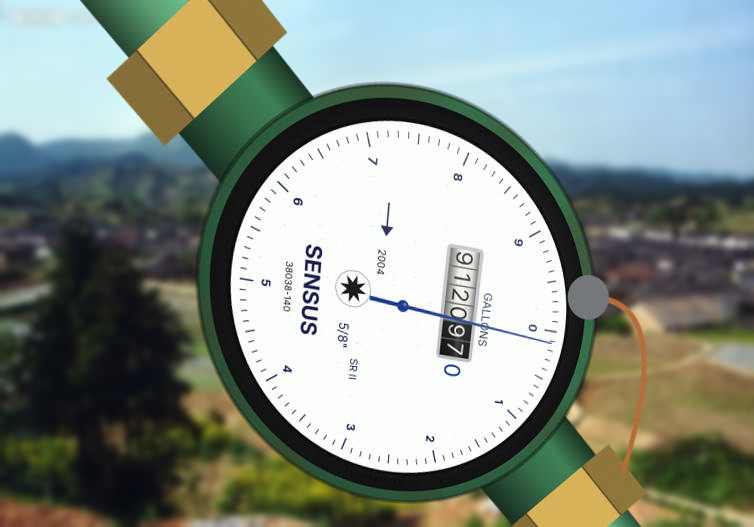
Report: 9120970.1gal
